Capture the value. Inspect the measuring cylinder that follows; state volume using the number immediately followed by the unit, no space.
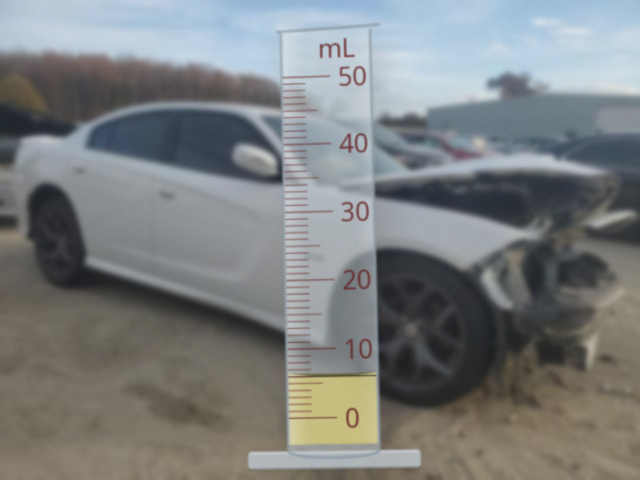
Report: 6mL
